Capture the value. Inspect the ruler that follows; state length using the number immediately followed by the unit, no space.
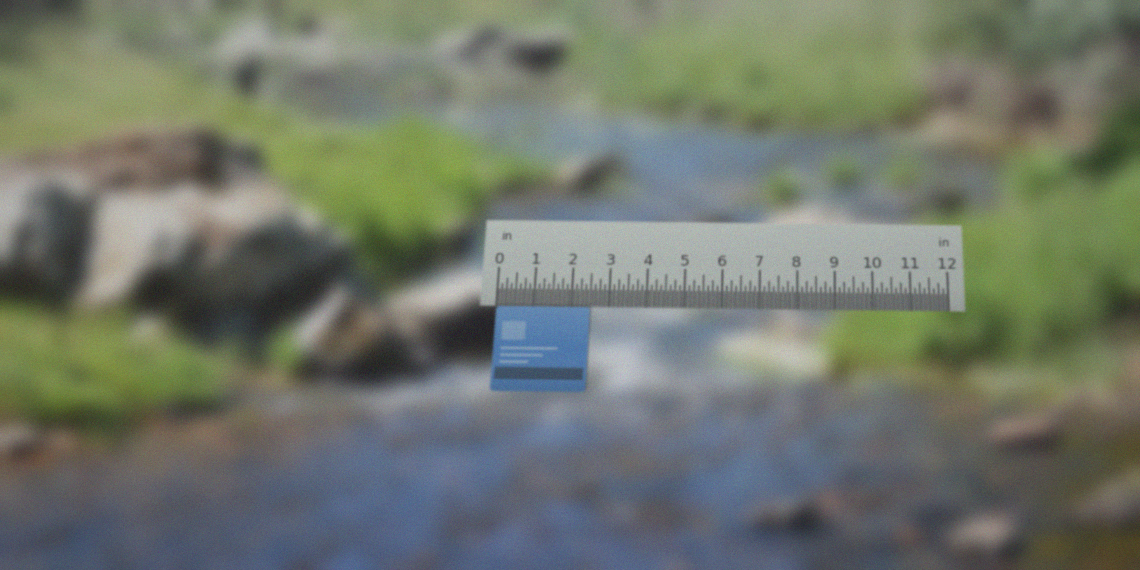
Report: 2.5in
